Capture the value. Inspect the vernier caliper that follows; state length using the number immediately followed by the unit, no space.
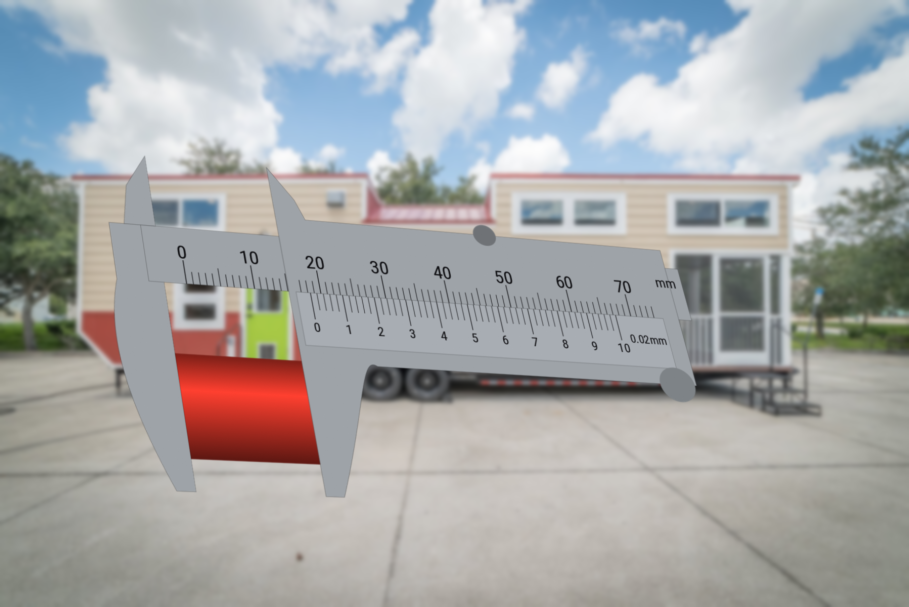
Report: 18.4mm
